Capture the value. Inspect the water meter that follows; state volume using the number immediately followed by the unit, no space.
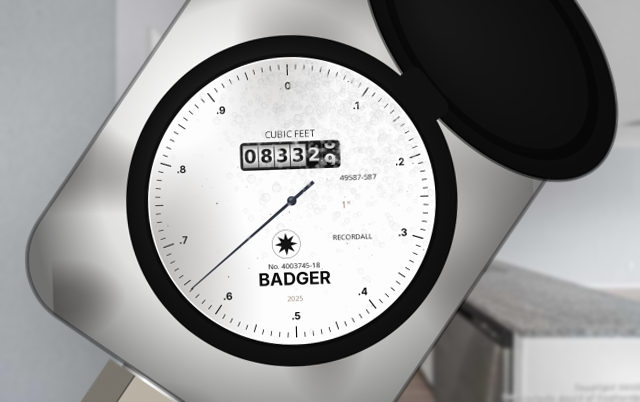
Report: 83328.64ft³
